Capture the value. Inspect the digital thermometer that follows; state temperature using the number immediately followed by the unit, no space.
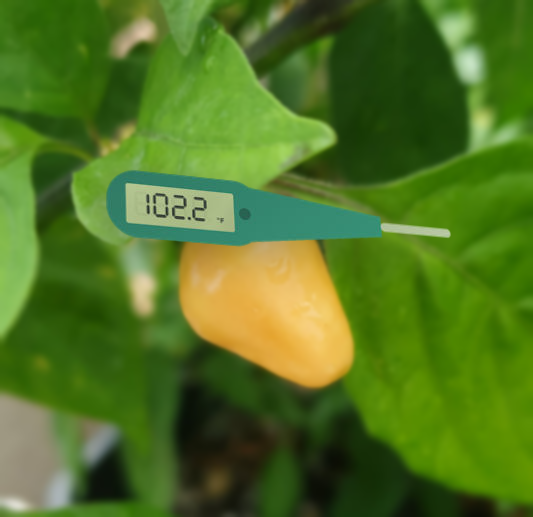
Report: 102.2°F
